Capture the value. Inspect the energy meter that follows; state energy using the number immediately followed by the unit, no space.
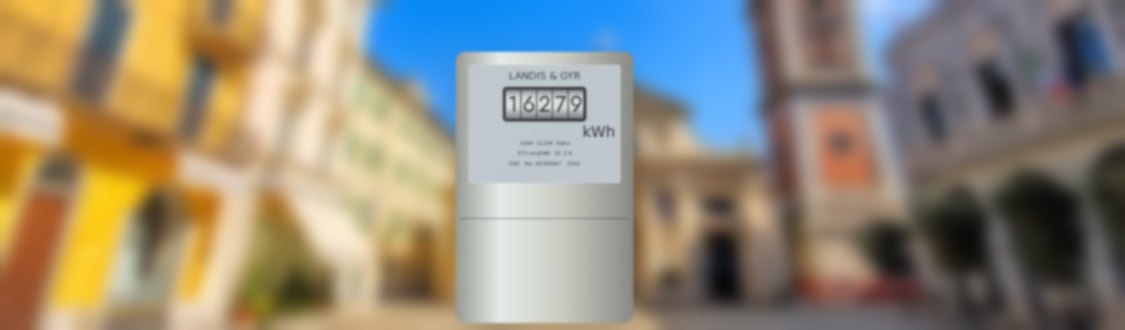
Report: 16279kWh
